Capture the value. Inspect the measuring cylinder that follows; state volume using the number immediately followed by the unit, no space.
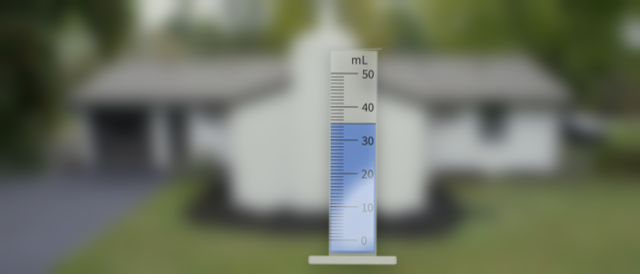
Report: 35mL
